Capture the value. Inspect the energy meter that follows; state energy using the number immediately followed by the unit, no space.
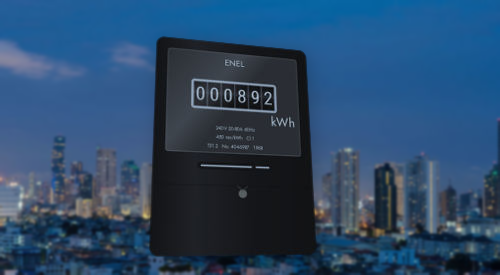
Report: 892kWh
